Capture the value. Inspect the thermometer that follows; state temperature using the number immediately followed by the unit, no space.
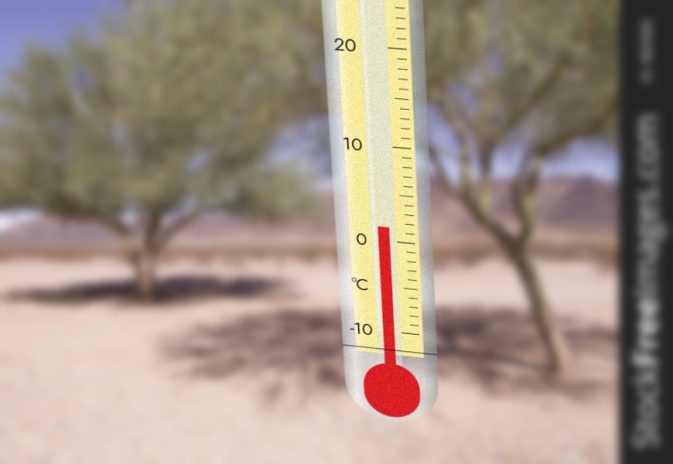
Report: 1.5°C
